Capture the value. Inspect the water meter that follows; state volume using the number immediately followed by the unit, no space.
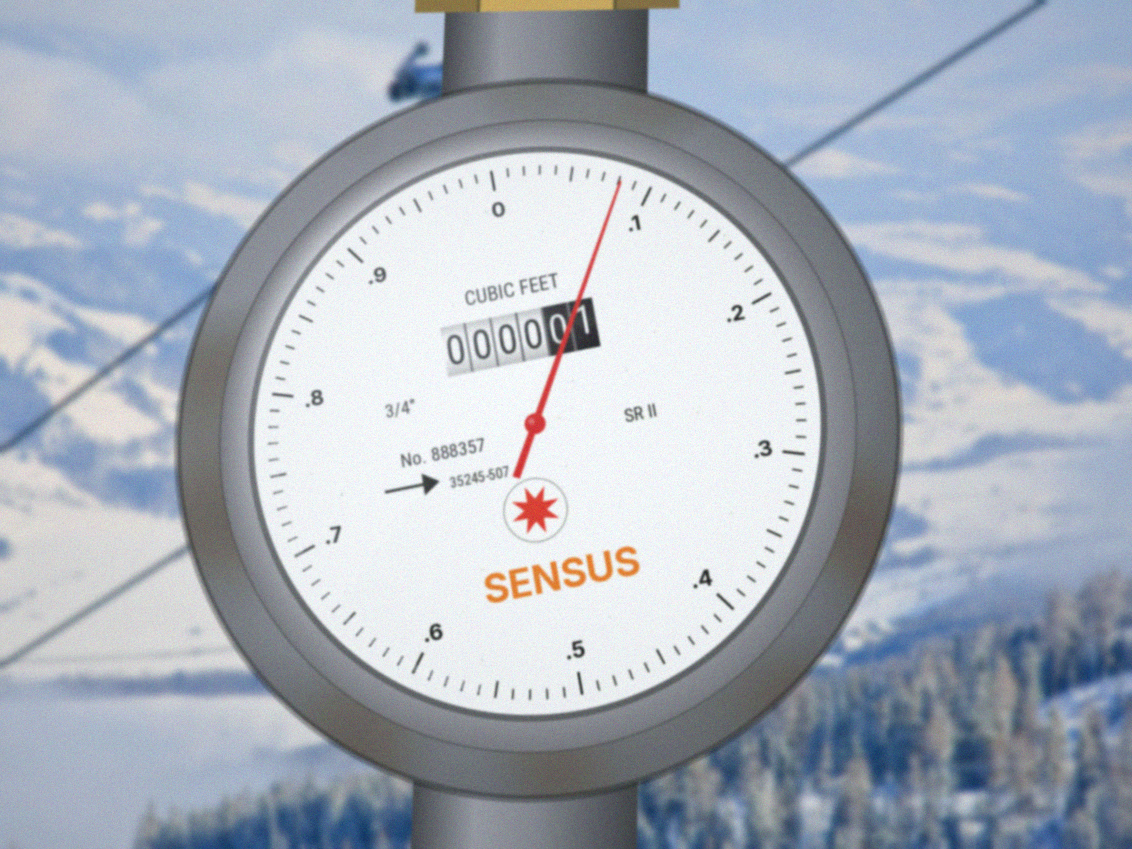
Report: 1.08ft³
